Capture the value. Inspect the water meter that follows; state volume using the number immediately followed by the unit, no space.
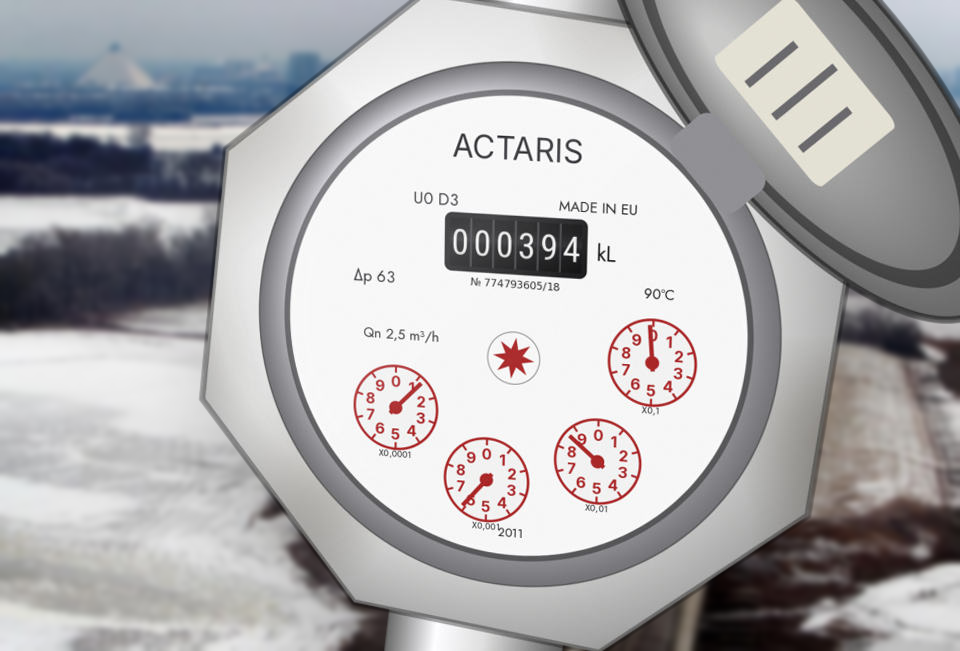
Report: 393.9861kL
